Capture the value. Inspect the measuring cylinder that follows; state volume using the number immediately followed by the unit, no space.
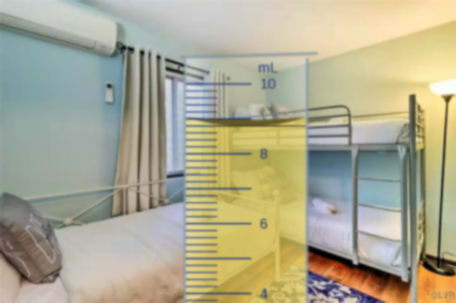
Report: 8.8mL
